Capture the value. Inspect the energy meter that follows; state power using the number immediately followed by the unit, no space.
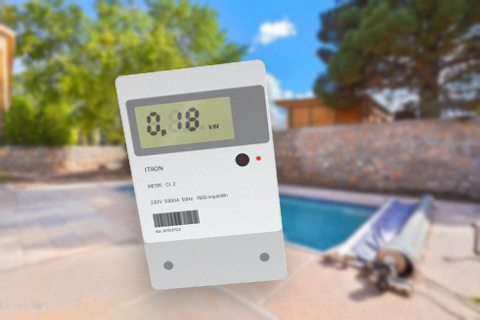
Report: 0.18kW
